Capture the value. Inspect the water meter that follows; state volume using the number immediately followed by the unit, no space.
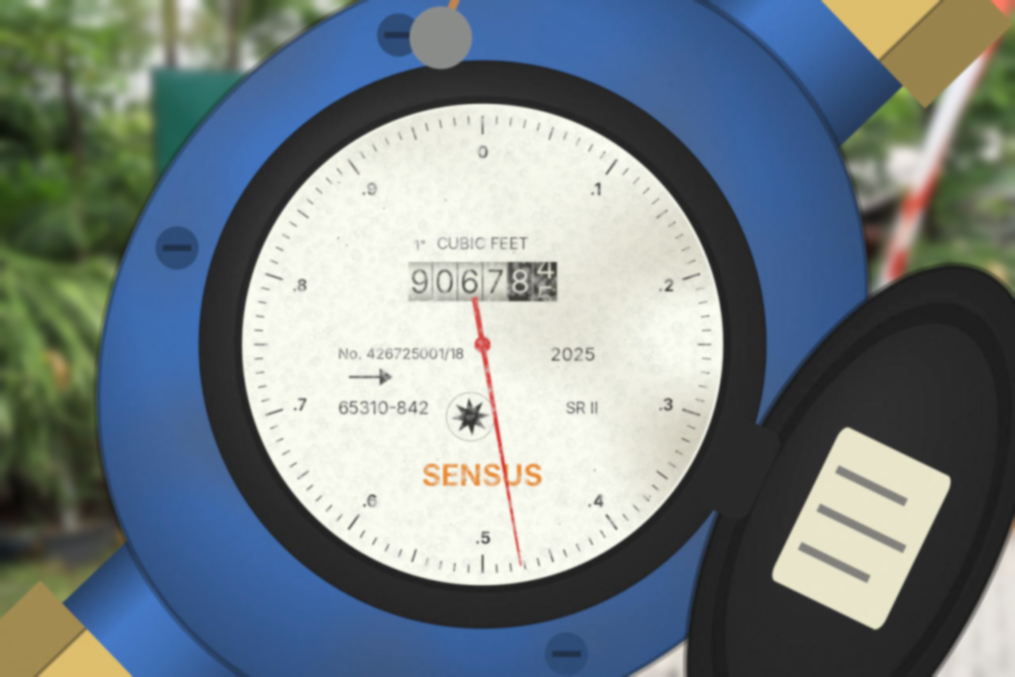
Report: 906784.47ft³
